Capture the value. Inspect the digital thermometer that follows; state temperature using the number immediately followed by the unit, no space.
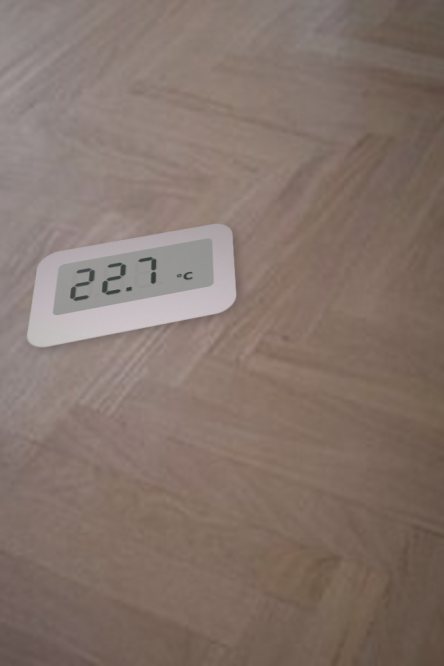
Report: 22.7°C
